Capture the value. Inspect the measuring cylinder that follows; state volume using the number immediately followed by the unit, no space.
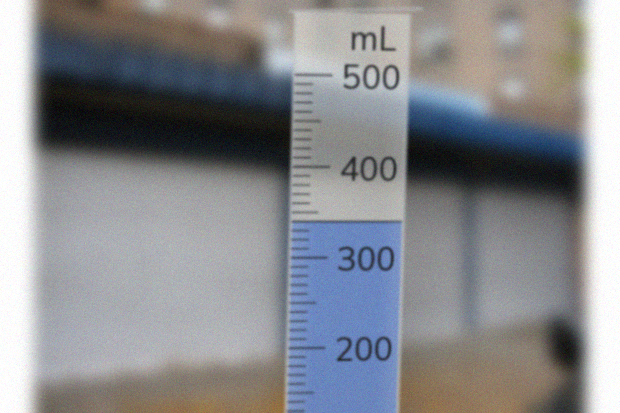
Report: 340mL
